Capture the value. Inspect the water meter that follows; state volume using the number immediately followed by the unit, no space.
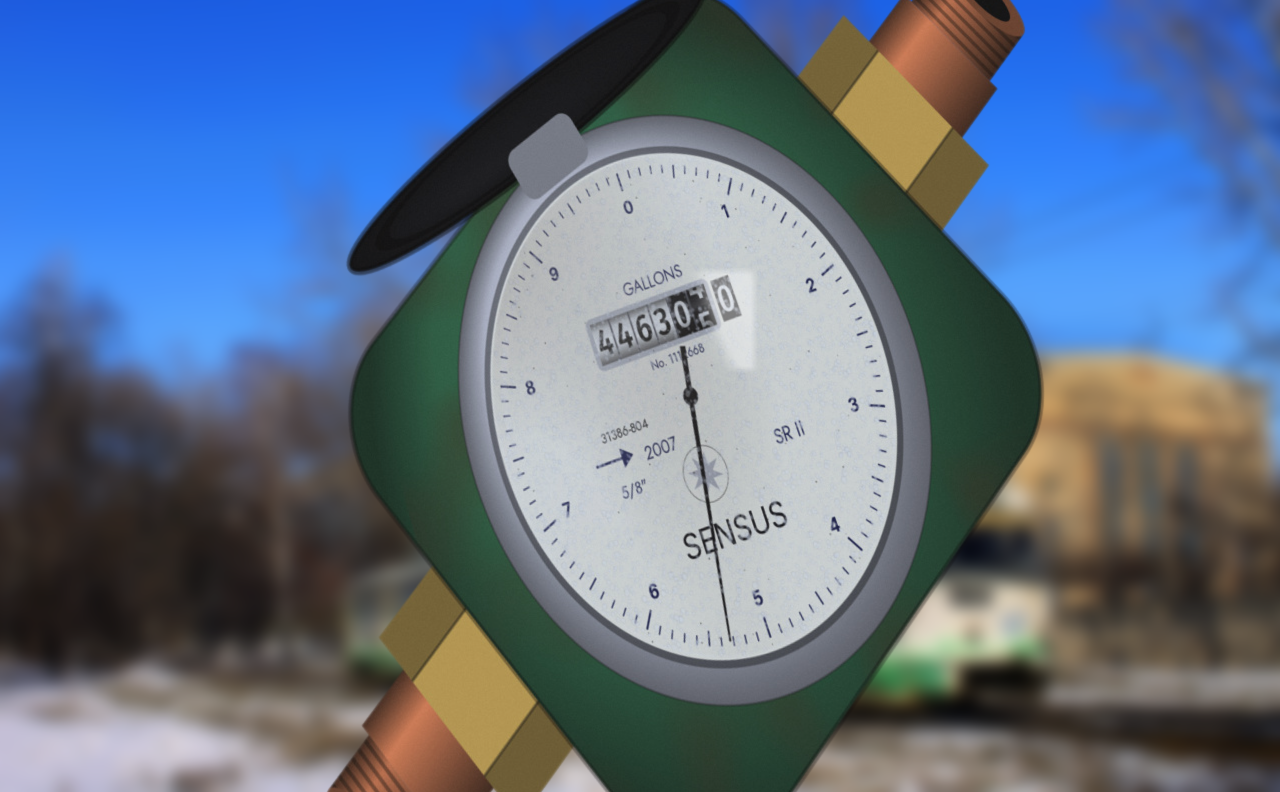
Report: 4463045.3gal
